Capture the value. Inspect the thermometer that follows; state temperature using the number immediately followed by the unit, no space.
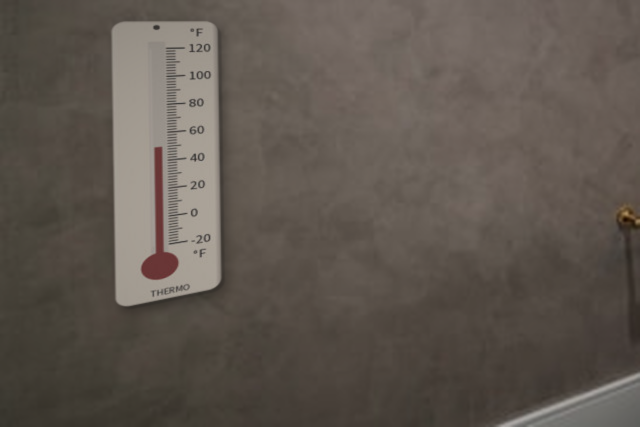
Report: 50°F
